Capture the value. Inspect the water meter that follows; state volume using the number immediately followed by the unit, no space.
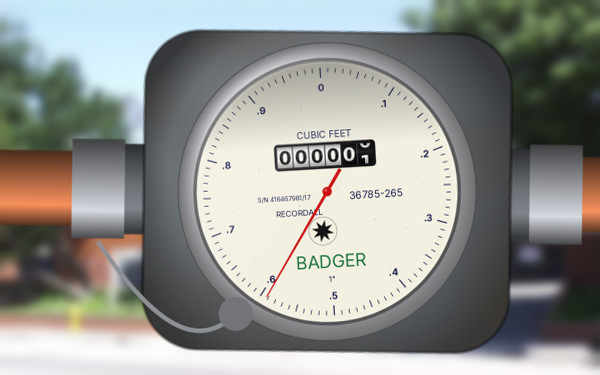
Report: 0.59ft³
